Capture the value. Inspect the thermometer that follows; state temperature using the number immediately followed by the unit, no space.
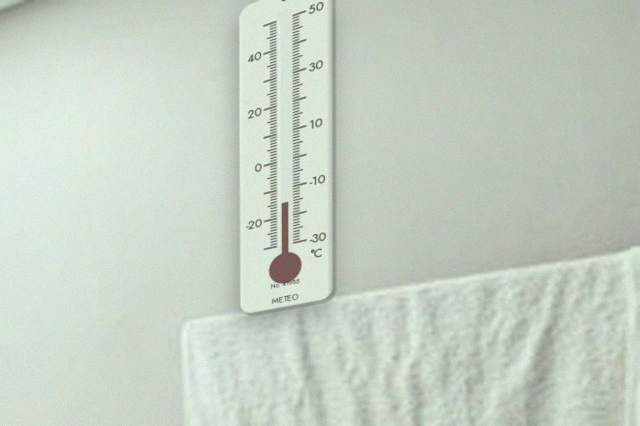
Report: -15°C
